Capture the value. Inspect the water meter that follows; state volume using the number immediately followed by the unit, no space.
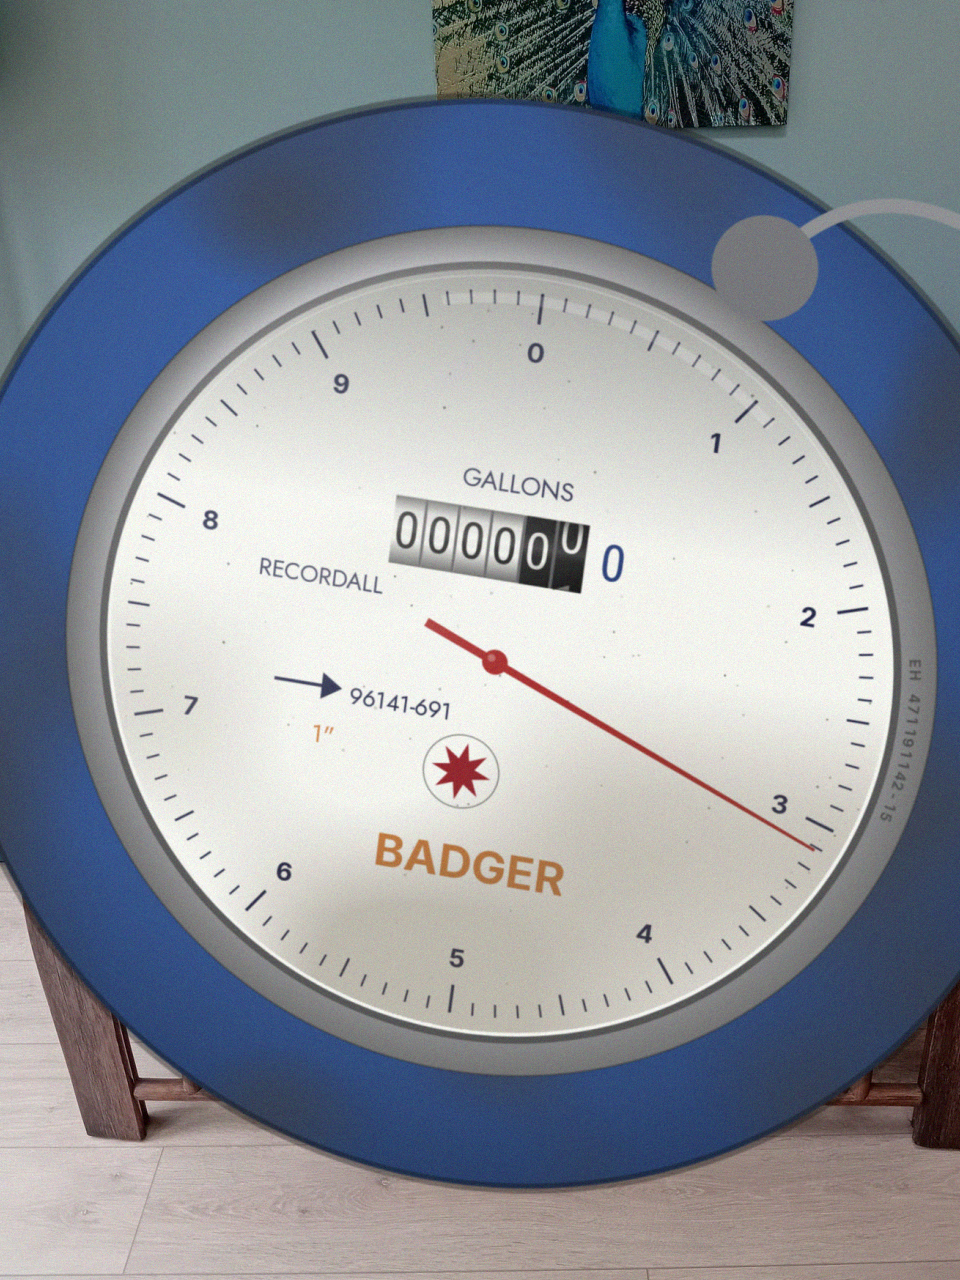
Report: 3.1gal
